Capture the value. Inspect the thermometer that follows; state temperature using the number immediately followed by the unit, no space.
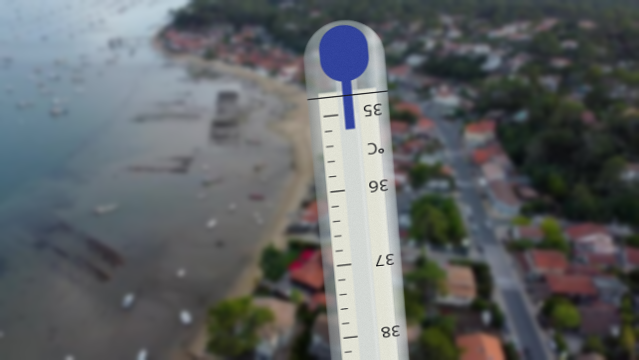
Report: 35.2°C
